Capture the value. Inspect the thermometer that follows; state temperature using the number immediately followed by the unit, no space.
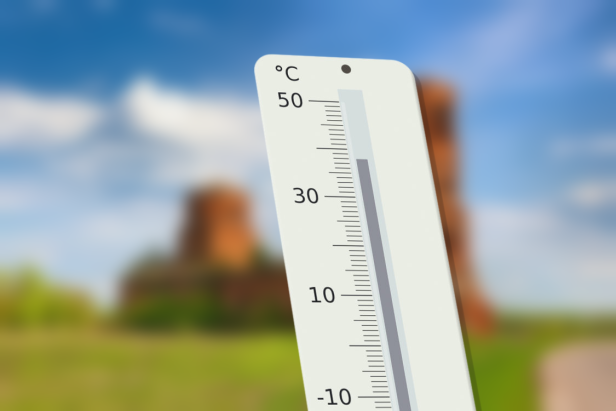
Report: 38°C
